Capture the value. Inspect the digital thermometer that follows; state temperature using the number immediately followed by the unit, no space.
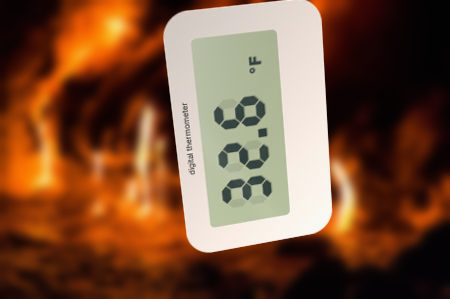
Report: 32.6°F
